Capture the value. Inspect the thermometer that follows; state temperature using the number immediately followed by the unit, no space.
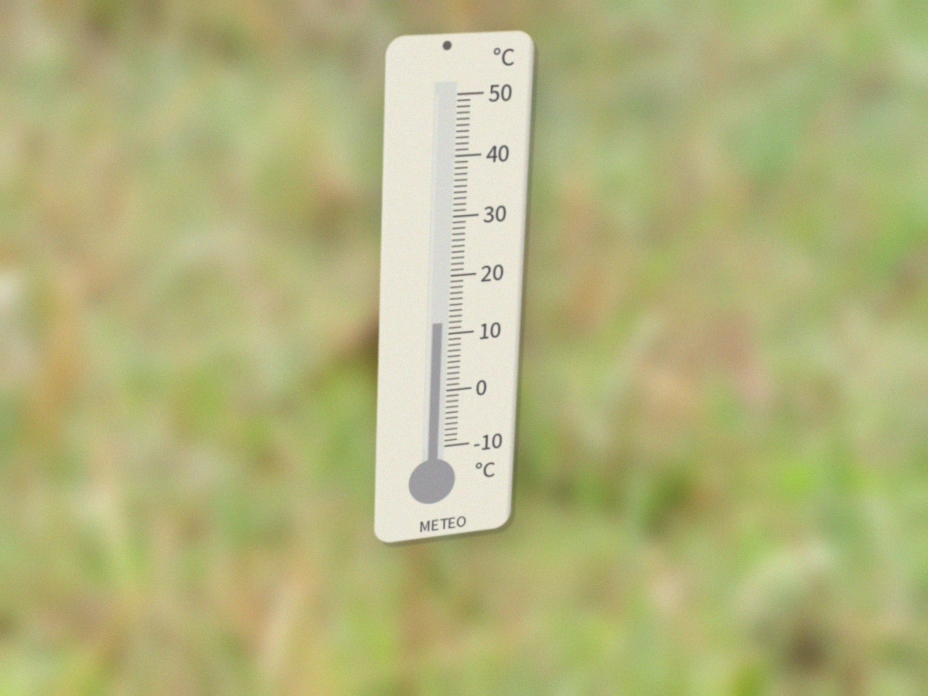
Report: 12°C
